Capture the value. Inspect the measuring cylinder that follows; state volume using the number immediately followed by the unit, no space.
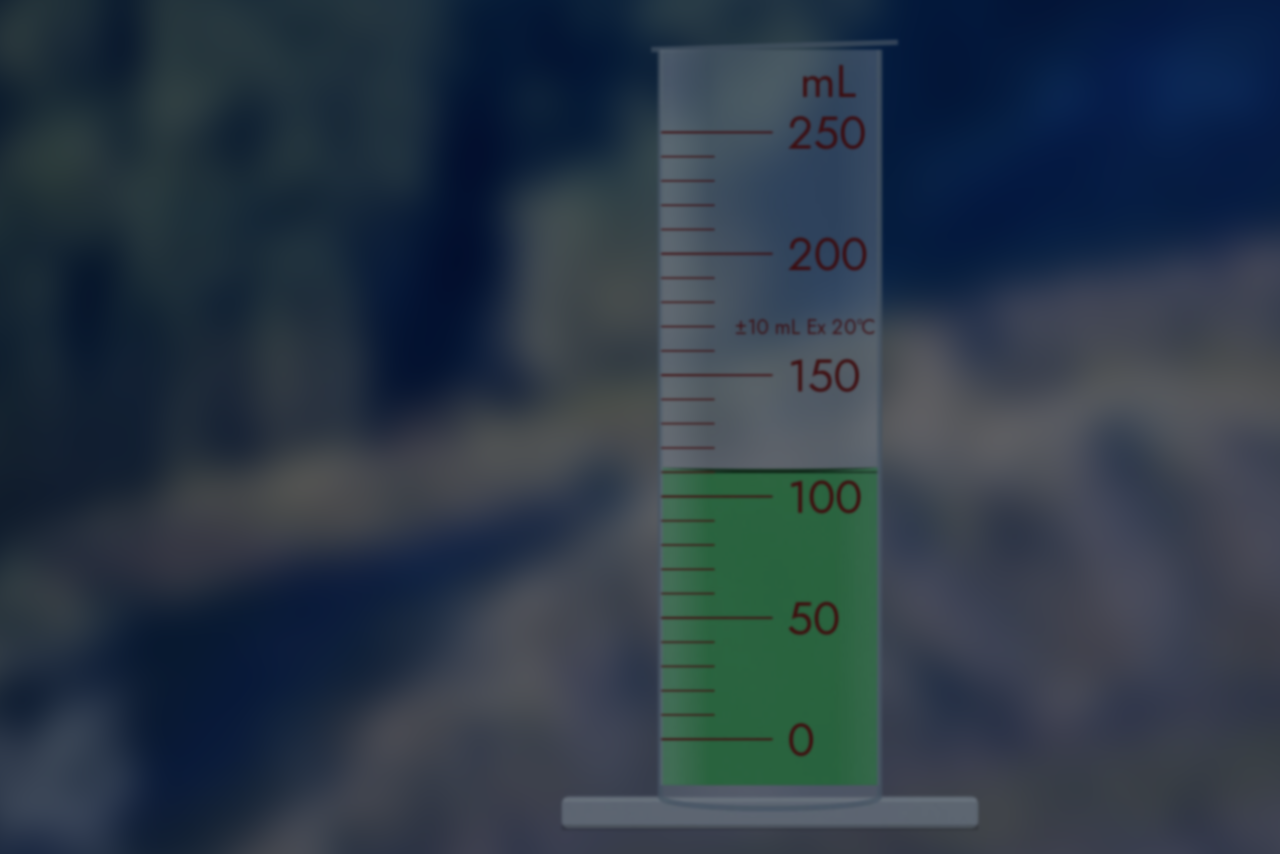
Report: 110mL
